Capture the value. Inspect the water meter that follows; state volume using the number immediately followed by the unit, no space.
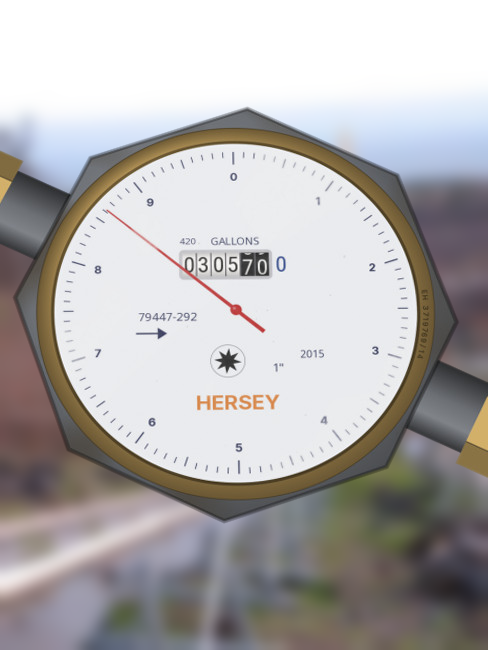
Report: 305698.6gal
